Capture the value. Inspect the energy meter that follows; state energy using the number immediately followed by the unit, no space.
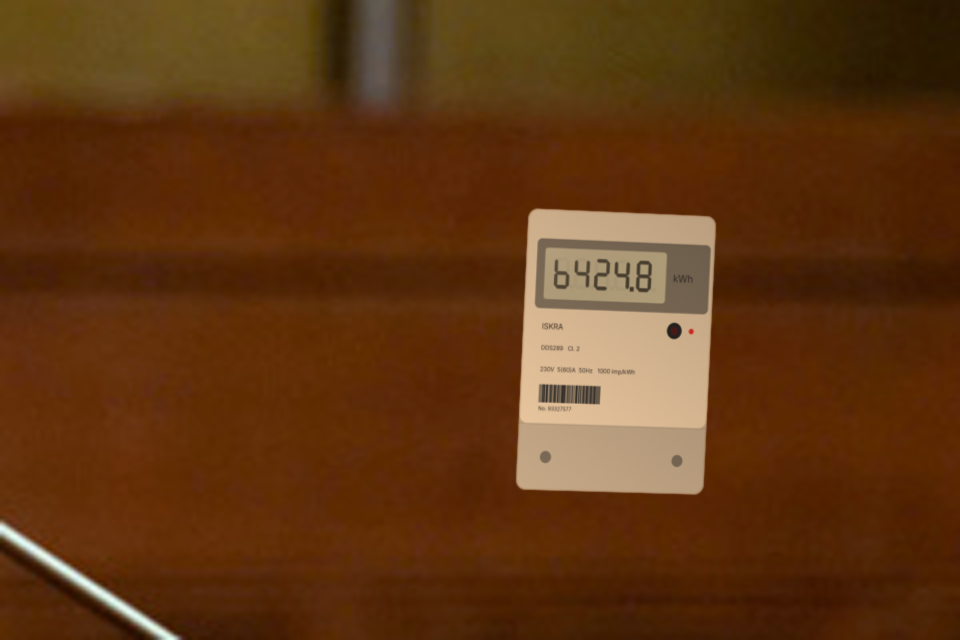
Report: 6424.8kWh
